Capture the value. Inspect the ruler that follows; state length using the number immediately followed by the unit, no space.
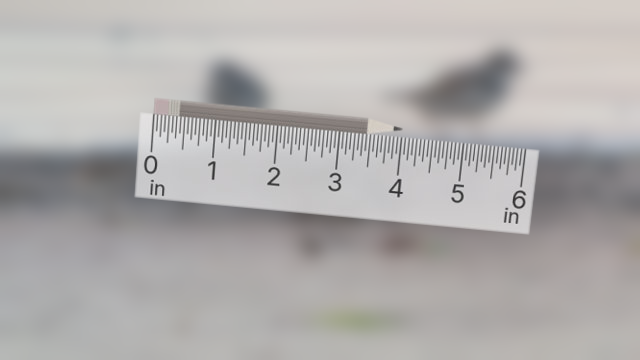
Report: 4in
